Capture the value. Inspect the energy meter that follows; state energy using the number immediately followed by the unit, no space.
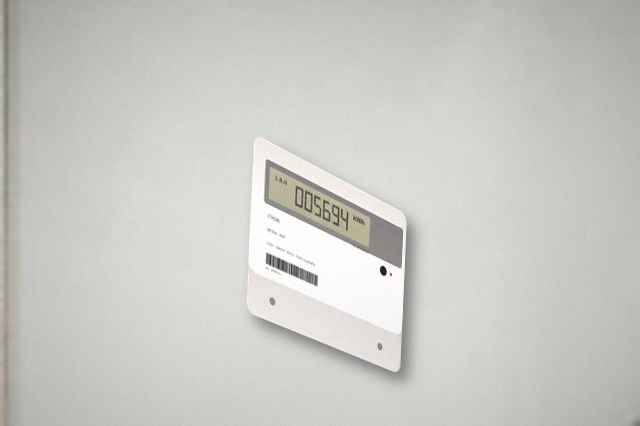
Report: 5694kWh
